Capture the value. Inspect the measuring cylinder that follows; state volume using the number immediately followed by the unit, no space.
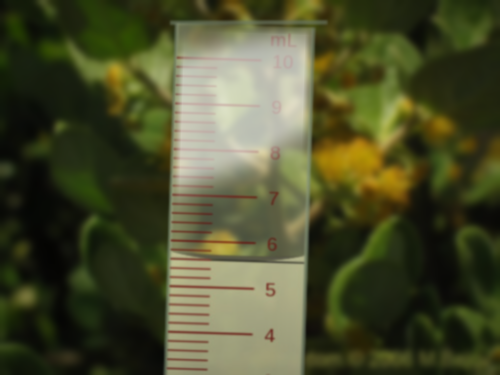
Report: 5.6mL
